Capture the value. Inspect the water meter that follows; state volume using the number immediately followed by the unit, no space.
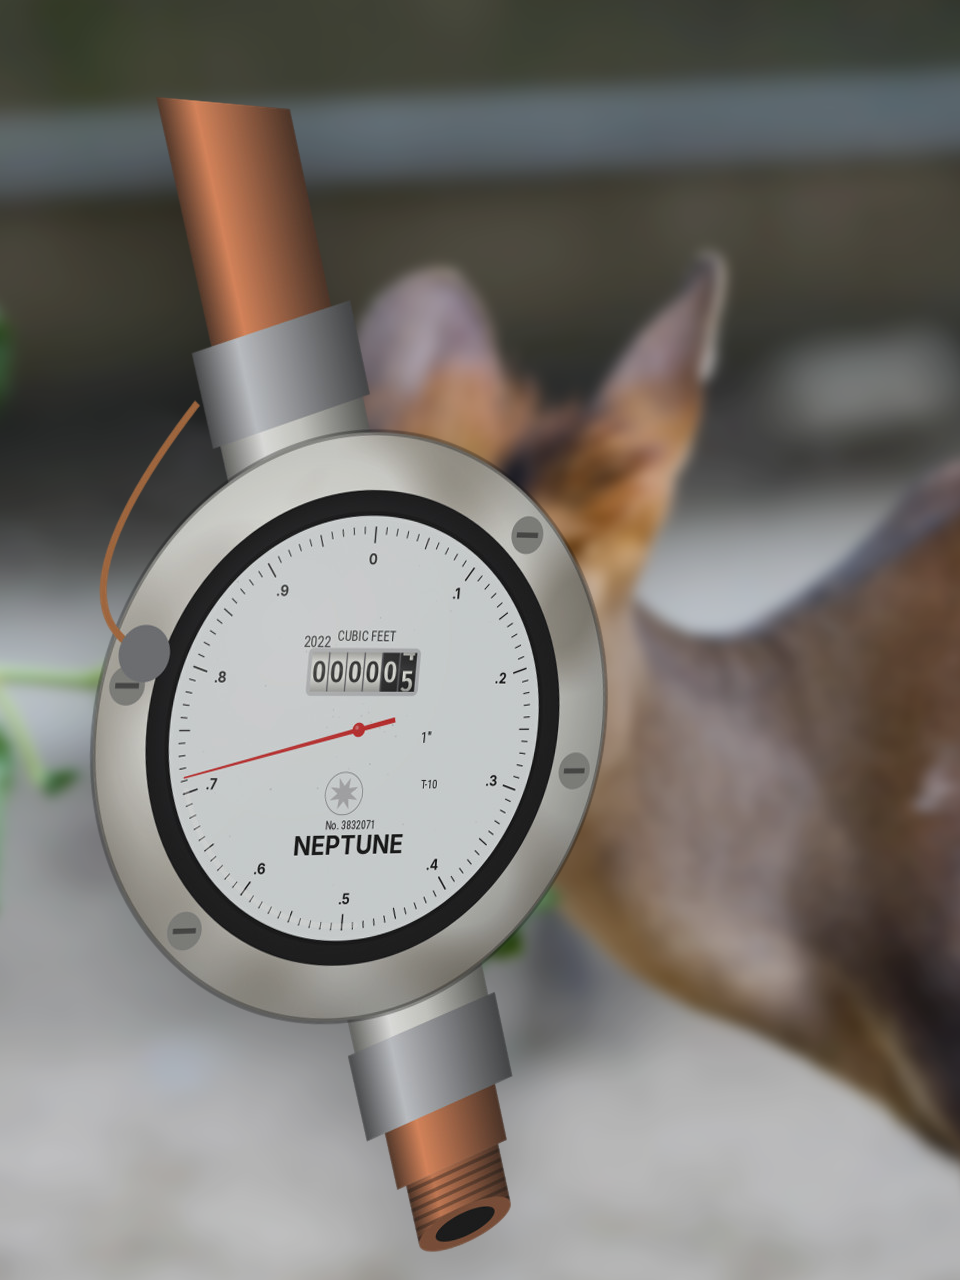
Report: 4.71ft³
